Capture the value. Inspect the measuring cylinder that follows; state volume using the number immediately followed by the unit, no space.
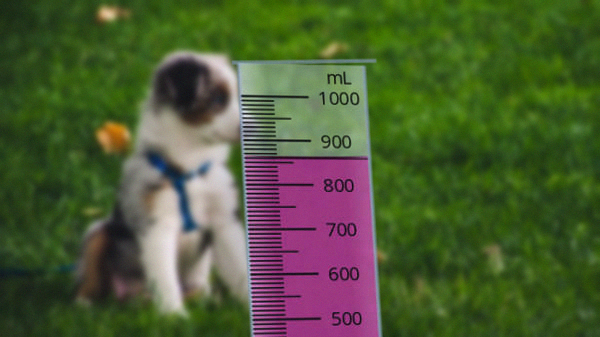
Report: 860mL
